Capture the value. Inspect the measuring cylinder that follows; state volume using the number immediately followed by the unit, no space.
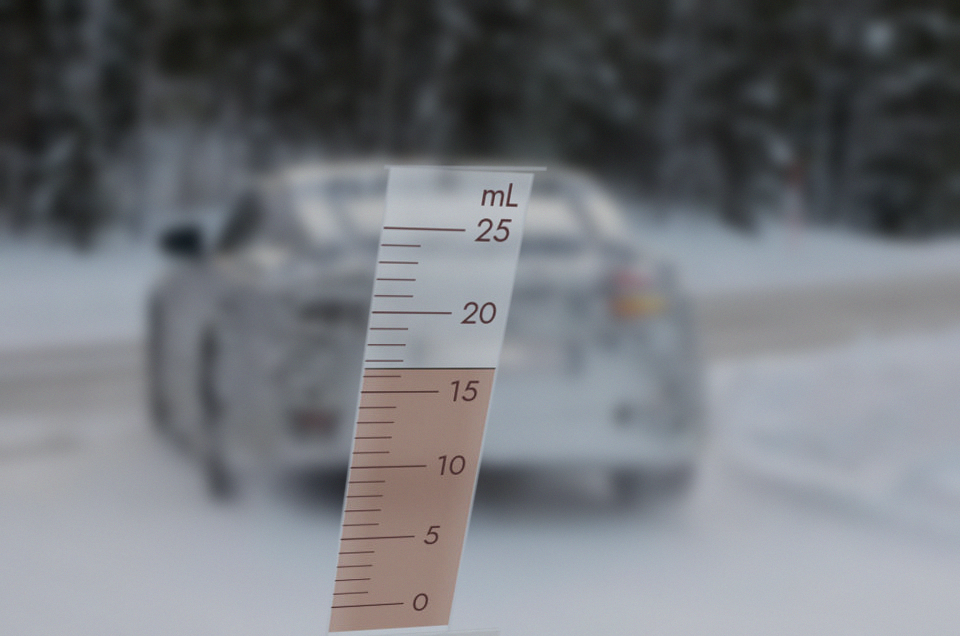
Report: 16.5mL
